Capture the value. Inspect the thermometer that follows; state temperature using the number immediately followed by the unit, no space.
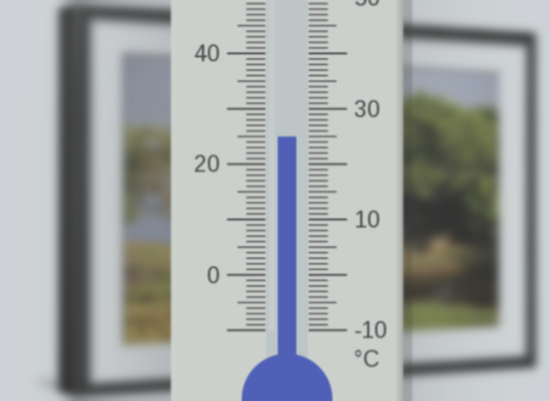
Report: 25°C
